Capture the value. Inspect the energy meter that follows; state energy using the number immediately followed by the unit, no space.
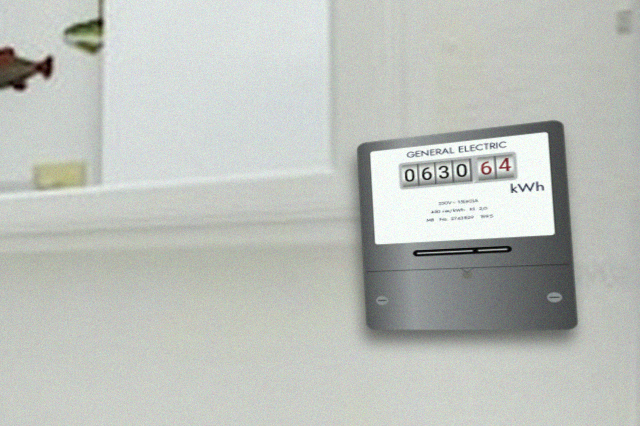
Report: 630.64kWh
